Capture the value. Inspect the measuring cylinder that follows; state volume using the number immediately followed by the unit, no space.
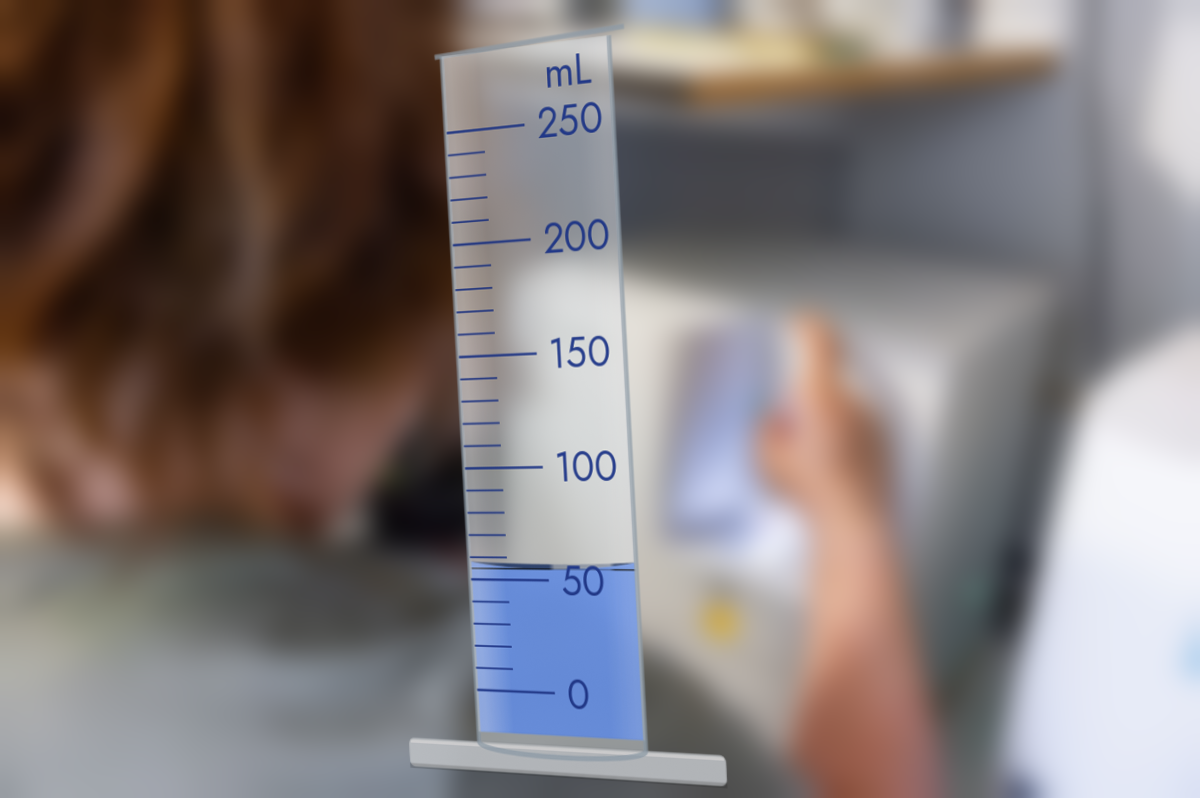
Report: 55mL
